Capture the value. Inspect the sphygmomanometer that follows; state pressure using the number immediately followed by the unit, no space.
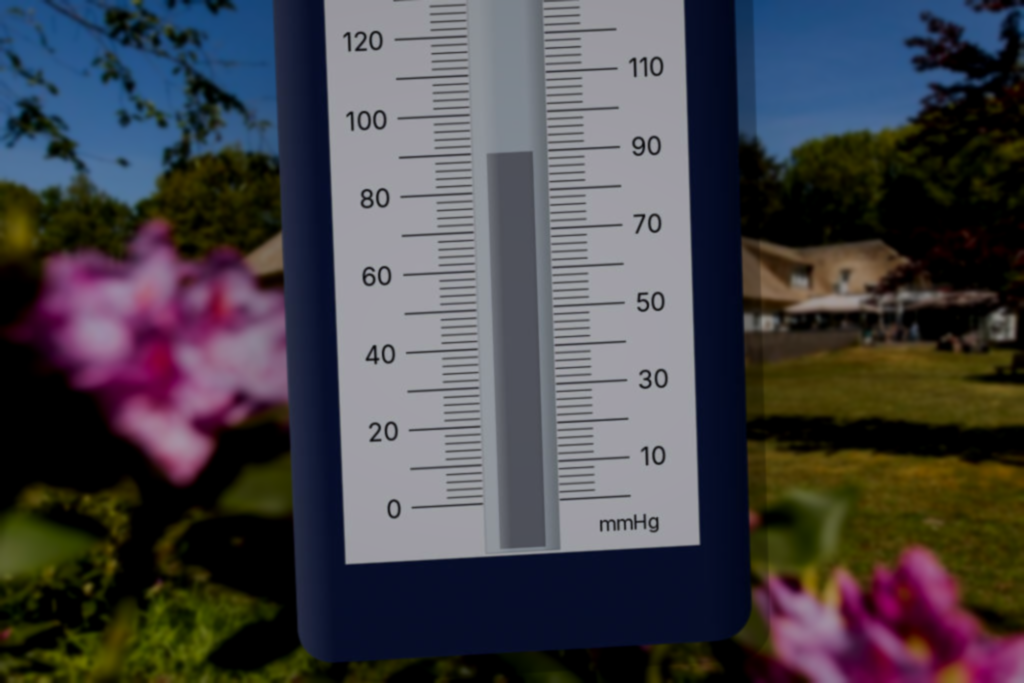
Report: 90mmHg
